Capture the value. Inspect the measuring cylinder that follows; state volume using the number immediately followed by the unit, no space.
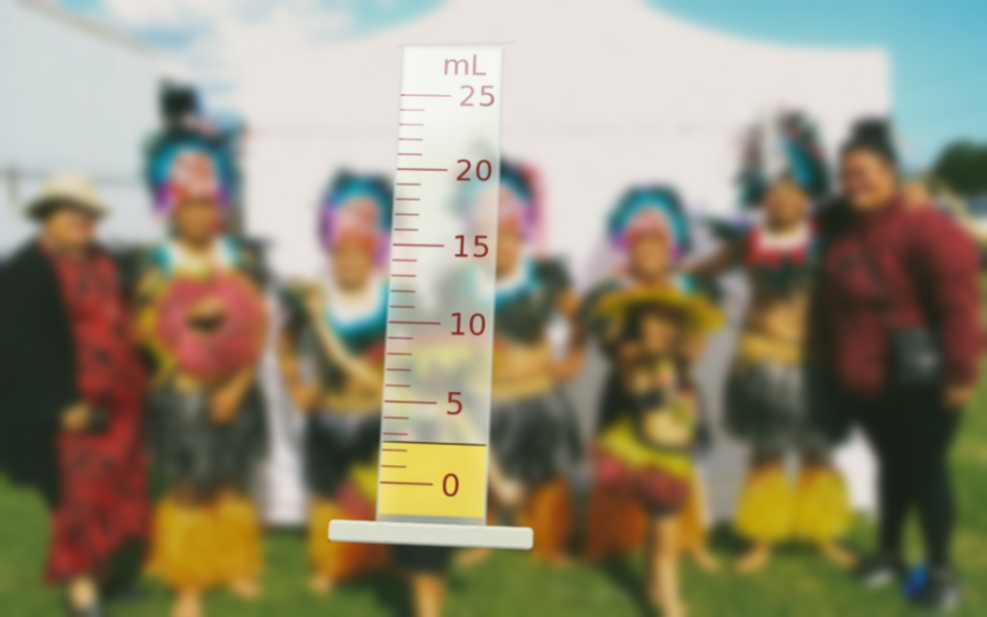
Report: 2.5mL
